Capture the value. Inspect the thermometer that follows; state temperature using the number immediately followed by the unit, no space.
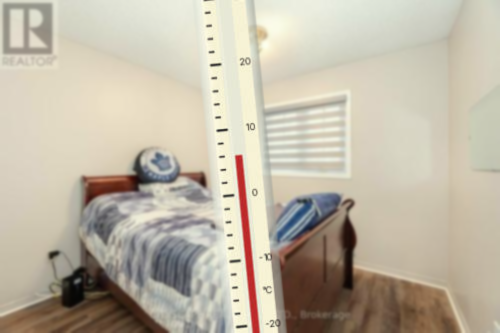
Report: 6°C
